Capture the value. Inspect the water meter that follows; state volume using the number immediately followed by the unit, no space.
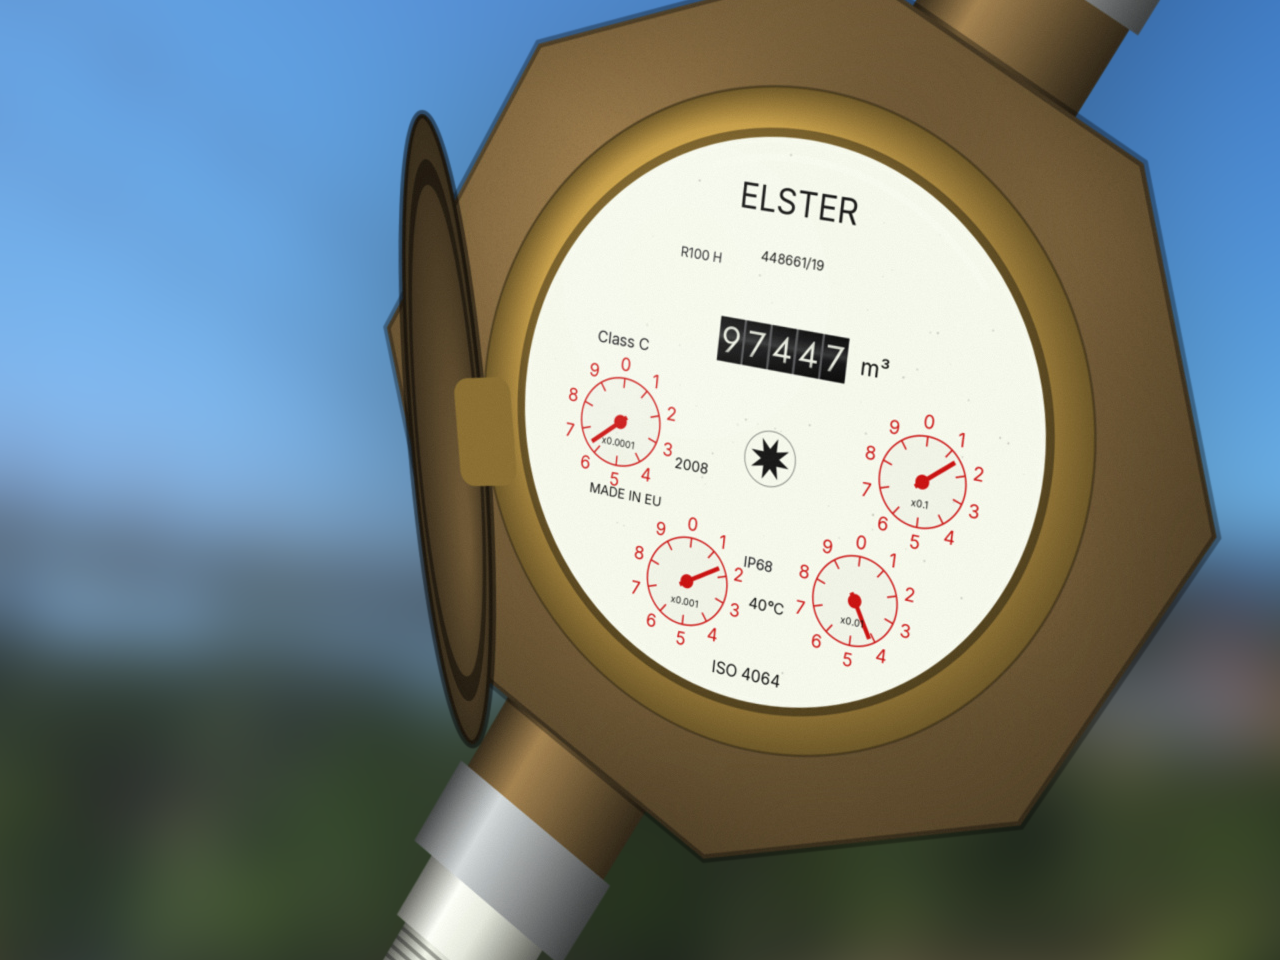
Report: 97447.1416m³
